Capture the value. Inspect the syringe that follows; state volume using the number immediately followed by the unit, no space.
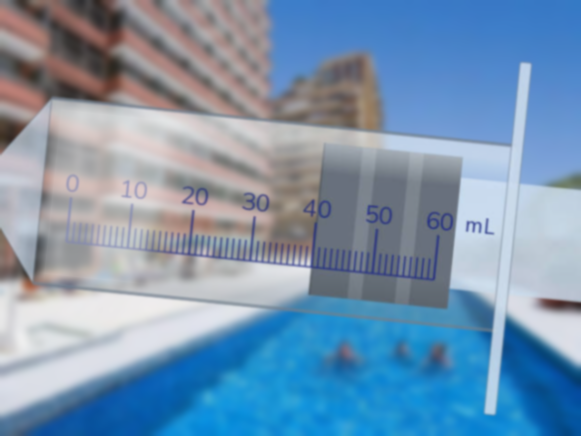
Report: 40mL
